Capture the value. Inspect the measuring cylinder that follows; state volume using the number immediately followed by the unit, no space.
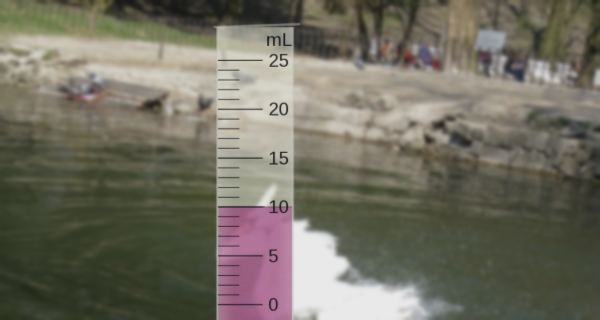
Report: 10mL
